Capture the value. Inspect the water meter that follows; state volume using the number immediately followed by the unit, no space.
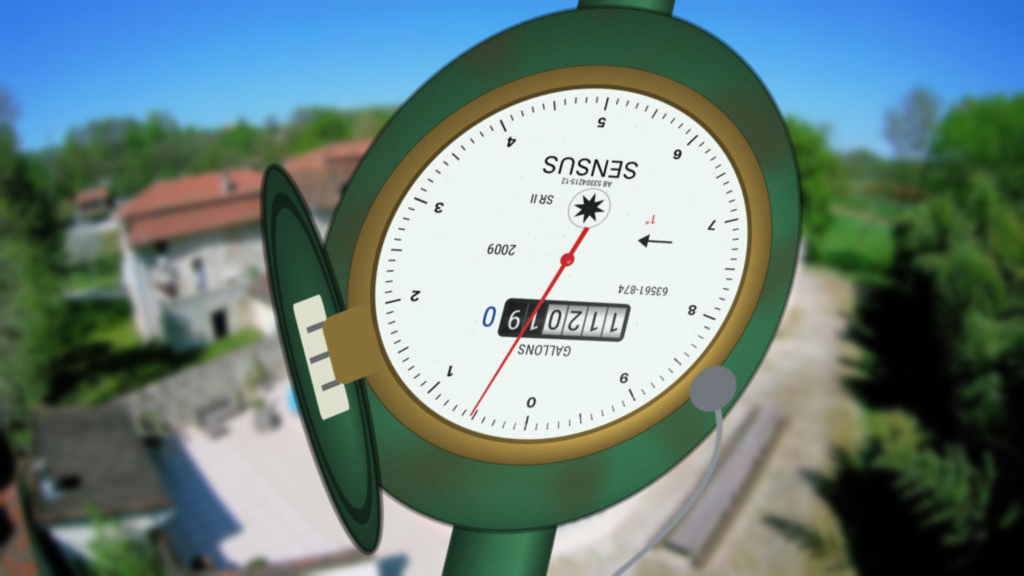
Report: 1120190.5gal
